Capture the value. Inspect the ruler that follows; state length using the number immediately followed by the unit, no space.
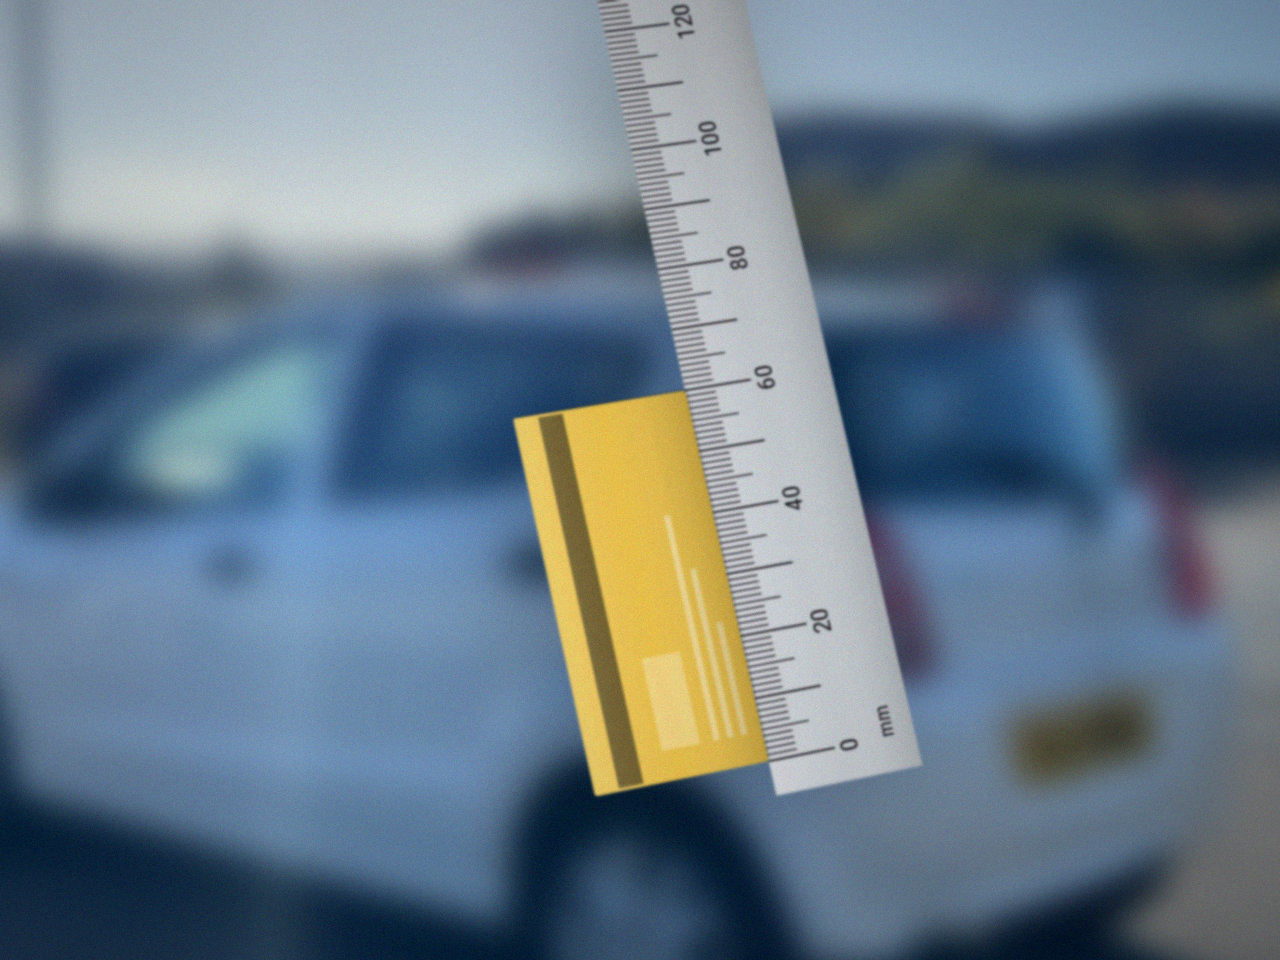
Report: 60mm
